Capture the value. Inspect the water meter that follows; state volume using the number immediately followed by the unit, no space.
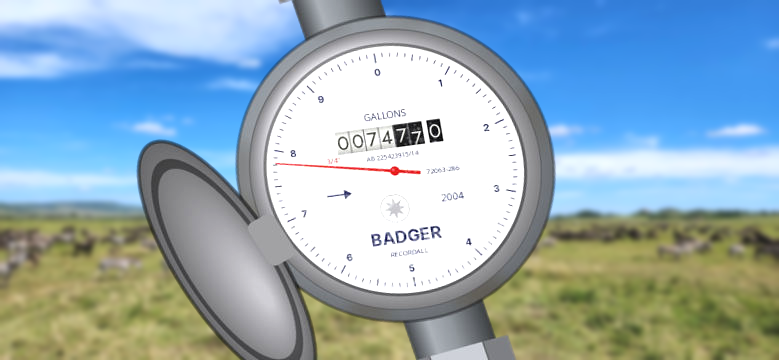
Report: 74767.8gal
